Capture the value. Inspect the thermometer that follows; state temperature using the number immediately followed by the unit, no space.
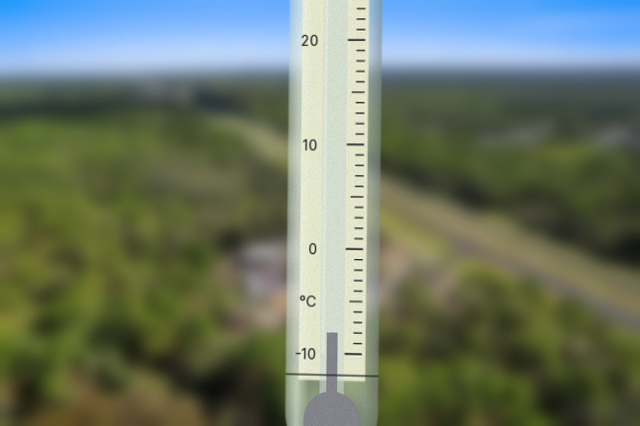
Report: -8°C
